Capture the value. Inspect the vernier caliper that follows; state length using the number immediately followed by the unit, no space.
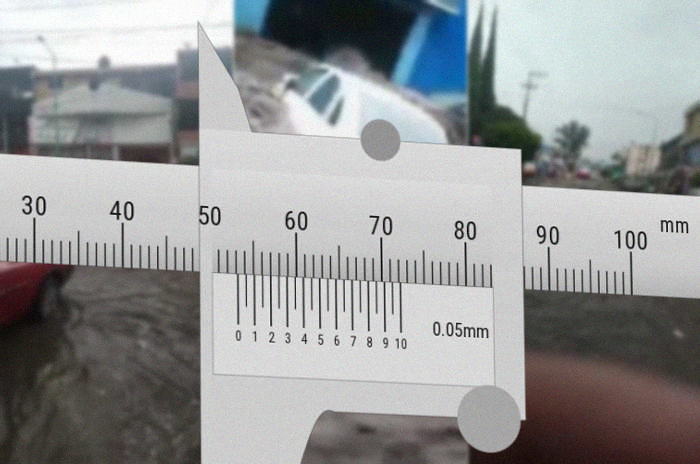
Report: 53.2mm
